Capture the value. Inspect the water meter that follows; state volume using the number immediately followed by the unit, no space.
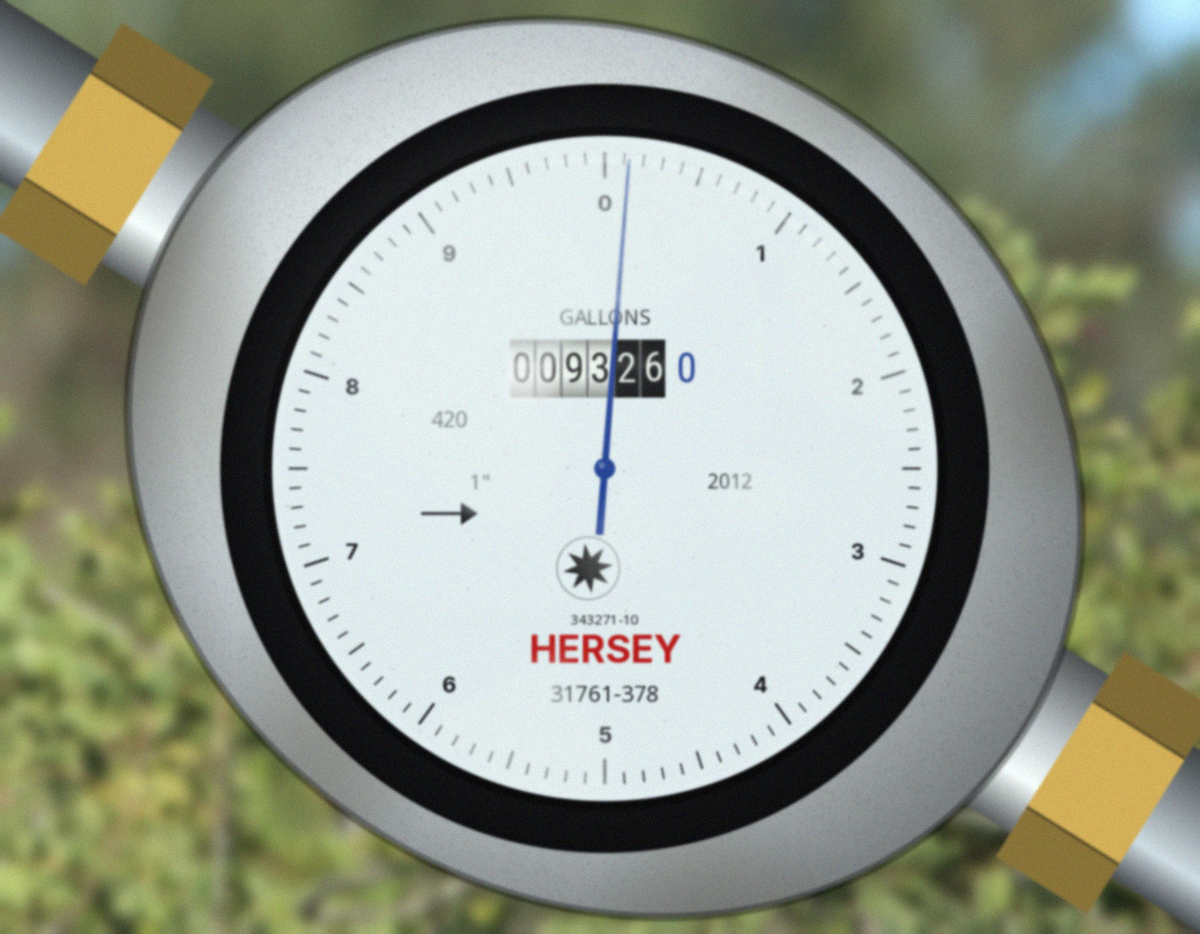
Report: 93260.1gal
